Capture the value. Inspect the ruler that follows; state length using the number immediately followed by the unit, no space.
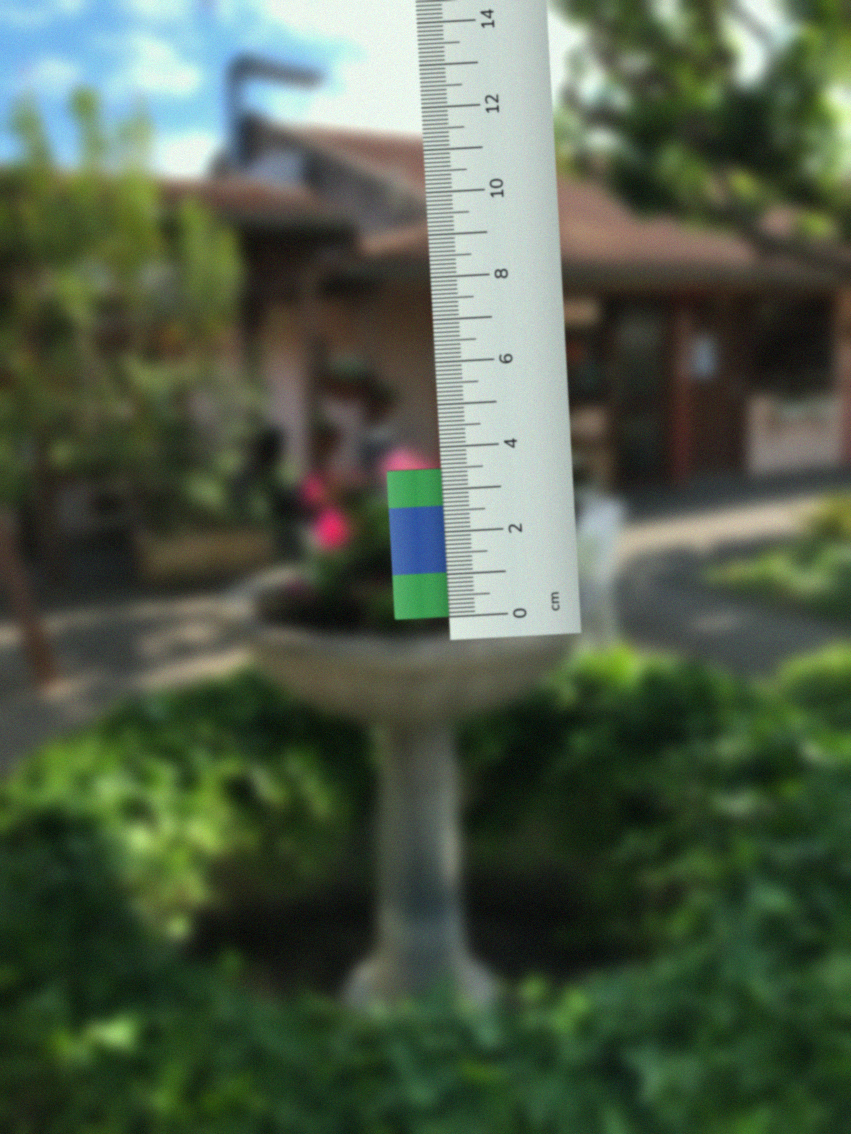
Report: 3.5cm
